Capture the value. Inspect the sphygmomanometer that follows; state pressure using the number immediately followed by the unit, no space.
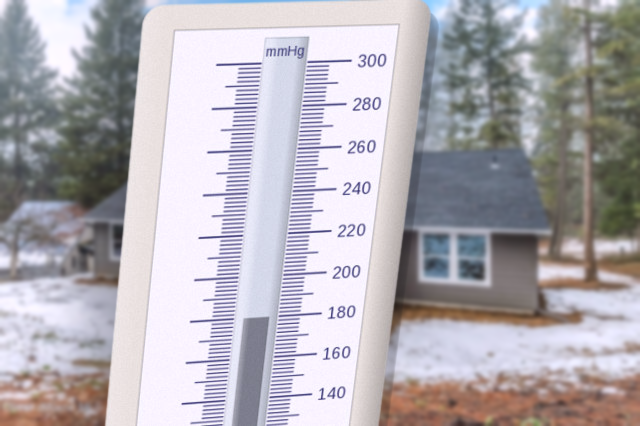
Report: 180mmHg
